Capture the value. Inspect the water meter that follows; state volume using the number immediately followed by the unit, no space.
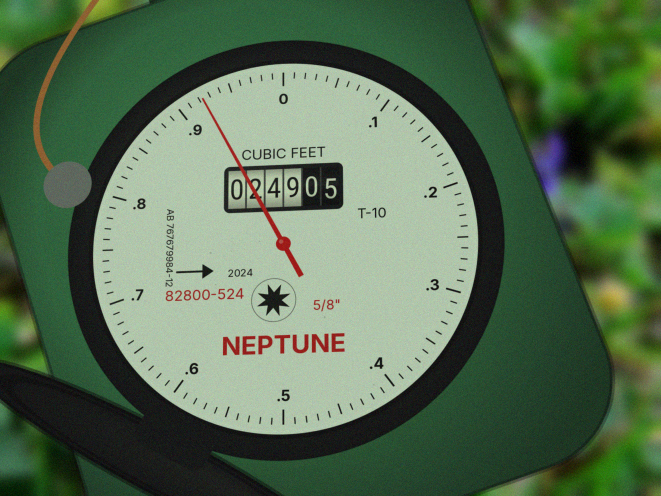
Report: 24904.92ft³
